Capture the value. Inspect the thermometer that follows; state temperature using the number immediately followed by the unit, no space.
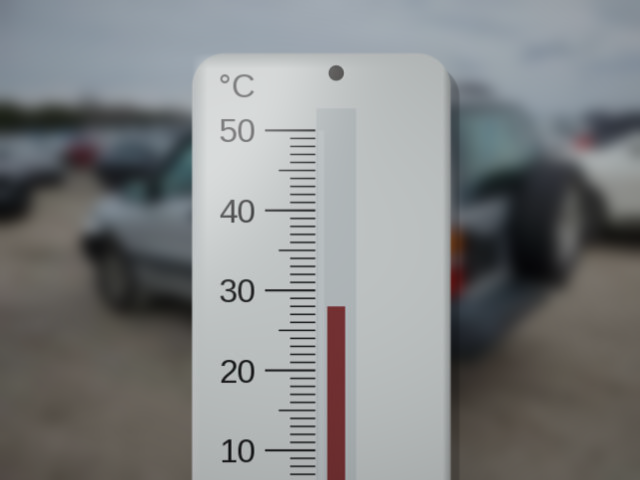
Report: 28°C
